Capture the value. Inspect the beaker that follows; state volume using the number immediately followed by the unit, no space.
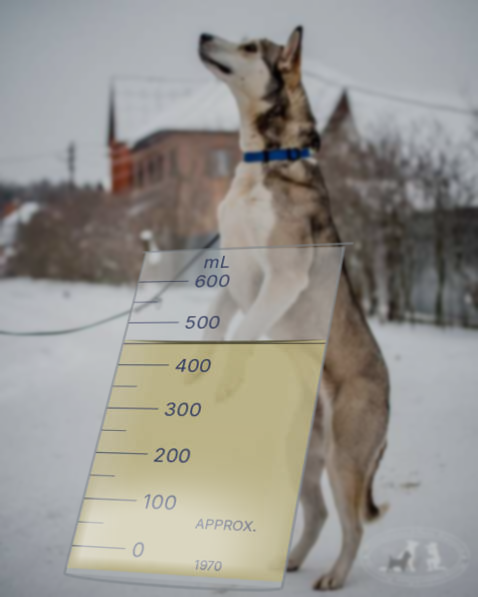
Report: 450mL
